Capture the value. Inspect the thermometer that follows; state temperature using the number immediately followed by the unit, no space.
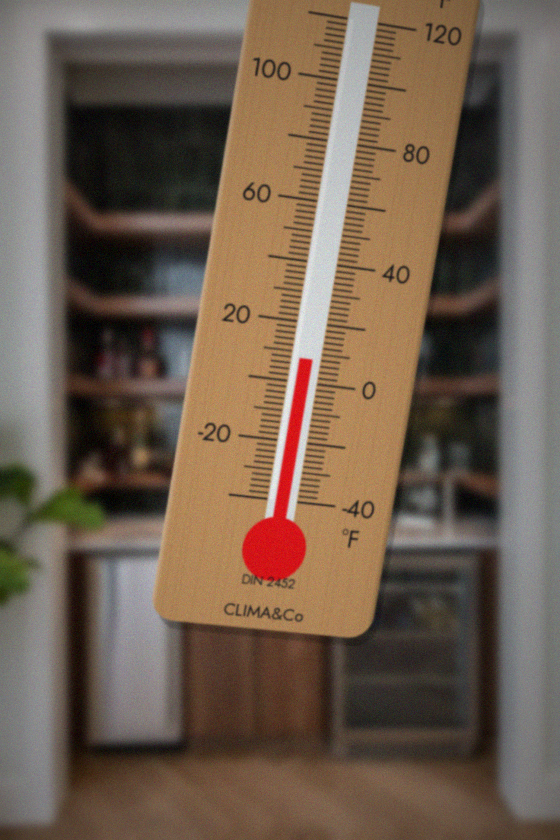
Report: 8°F
